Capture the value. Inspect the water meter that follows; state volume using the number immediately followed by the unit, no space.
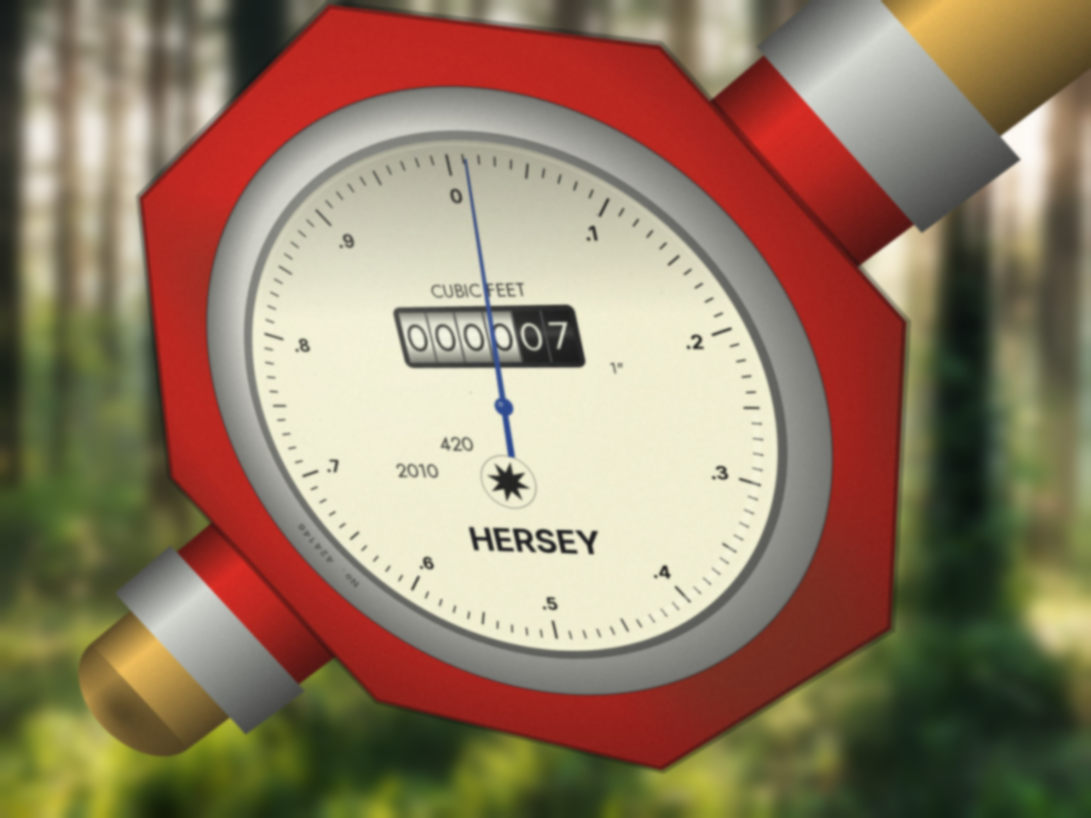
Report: 7.01ft³
